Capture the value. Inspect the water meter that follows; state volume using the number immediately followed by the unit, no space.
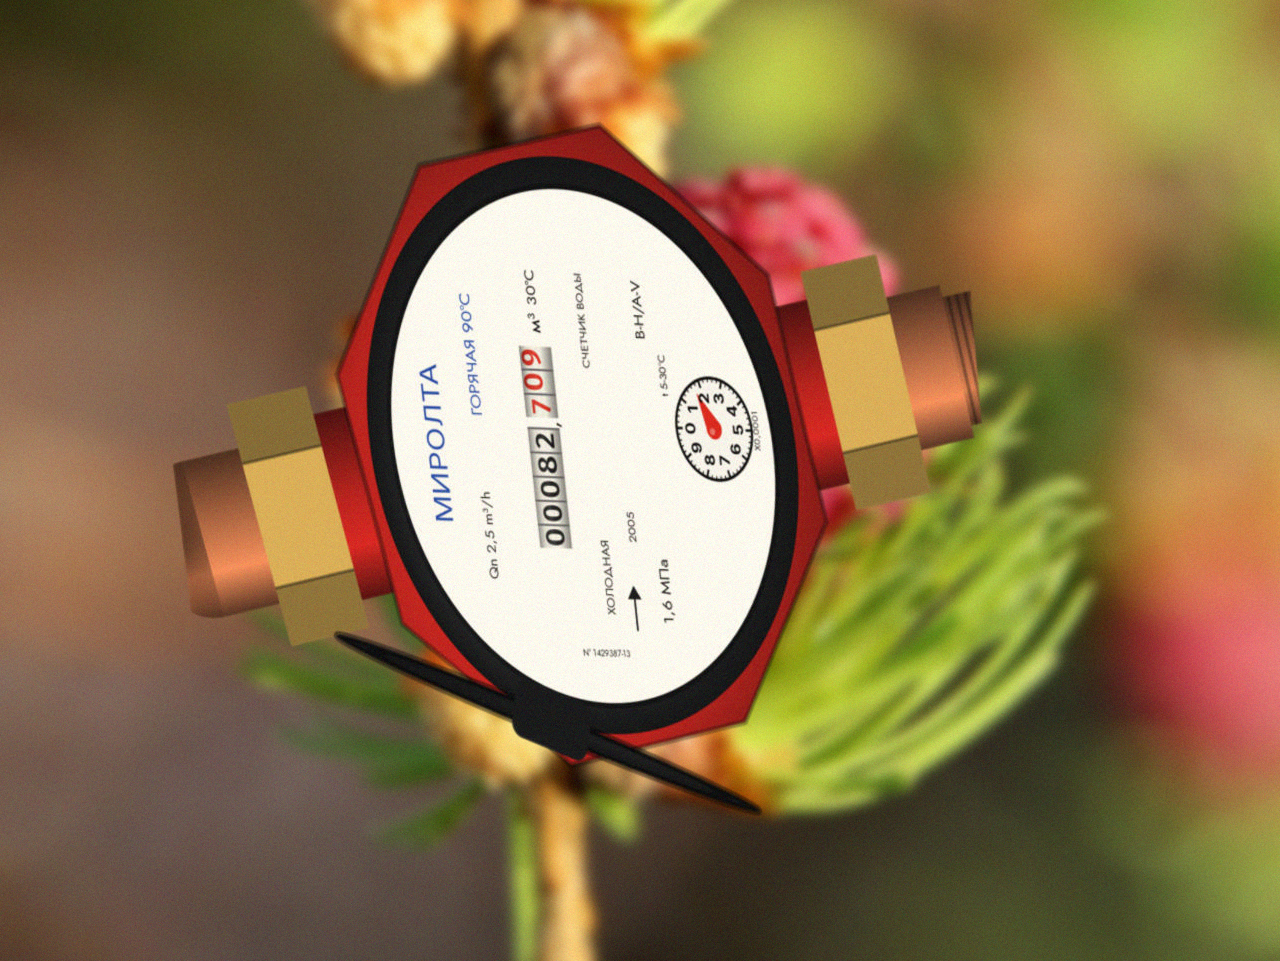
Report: 82.7091m³
